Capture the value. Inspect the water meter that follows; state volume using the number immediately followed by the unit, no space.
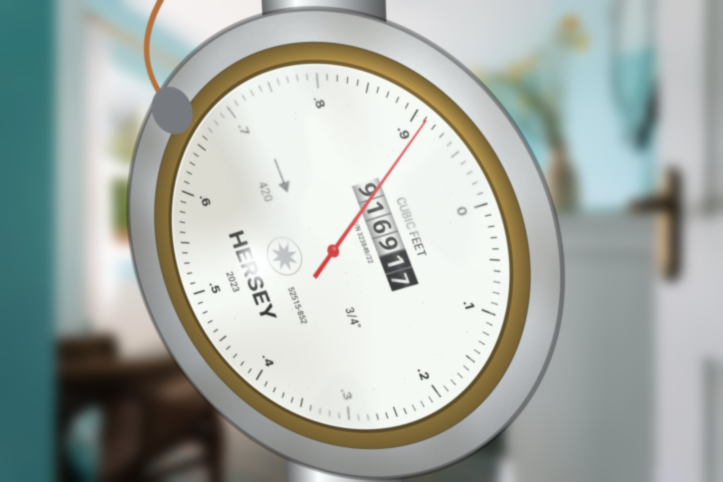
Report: 916916.91ft³
